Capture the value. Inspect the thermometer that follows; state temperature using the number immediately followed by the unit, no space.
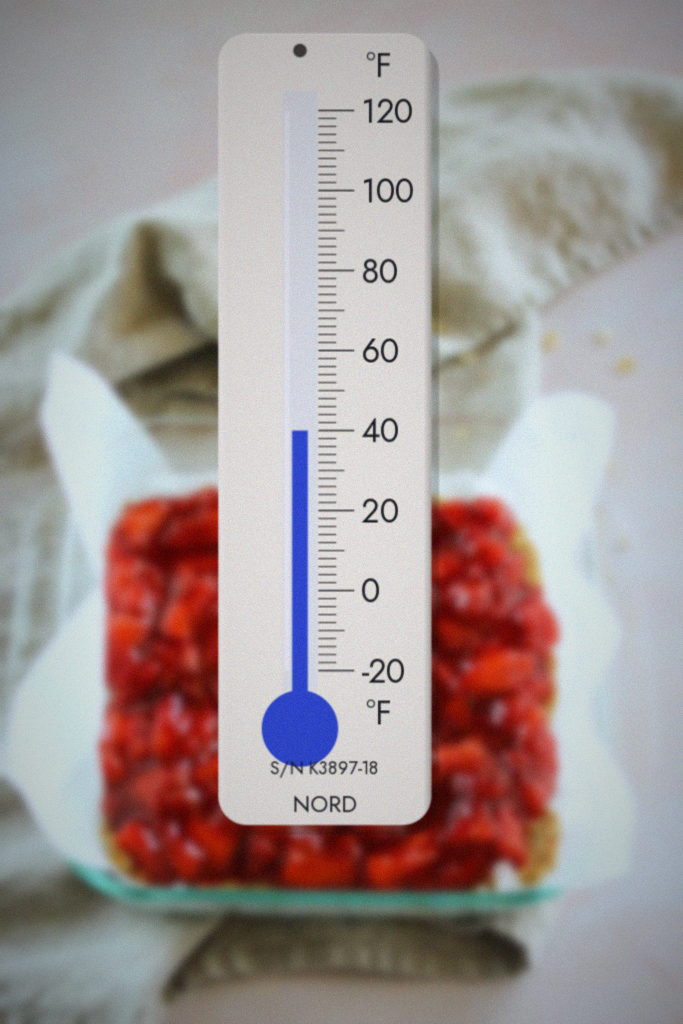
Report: 40°F
